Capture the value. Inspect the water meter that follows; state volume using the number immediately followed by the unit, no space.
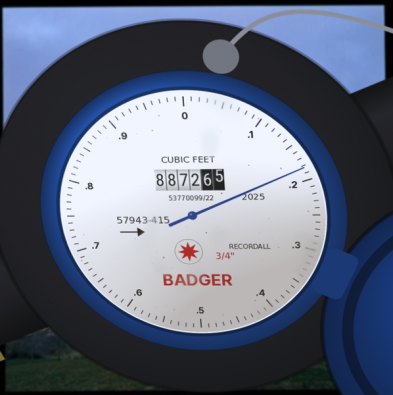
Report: 887265.18ft³
